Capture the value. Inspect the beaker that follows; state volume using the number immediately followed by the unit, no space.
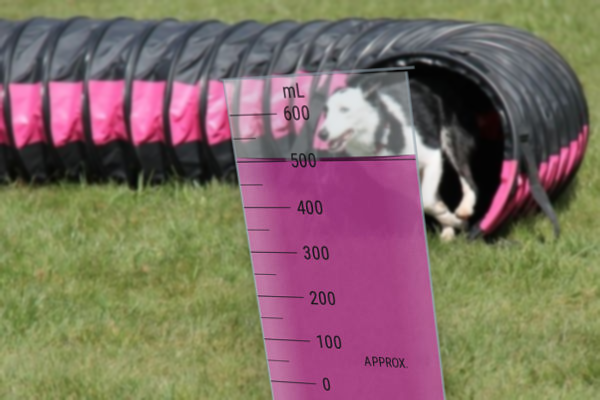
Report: 500mL
